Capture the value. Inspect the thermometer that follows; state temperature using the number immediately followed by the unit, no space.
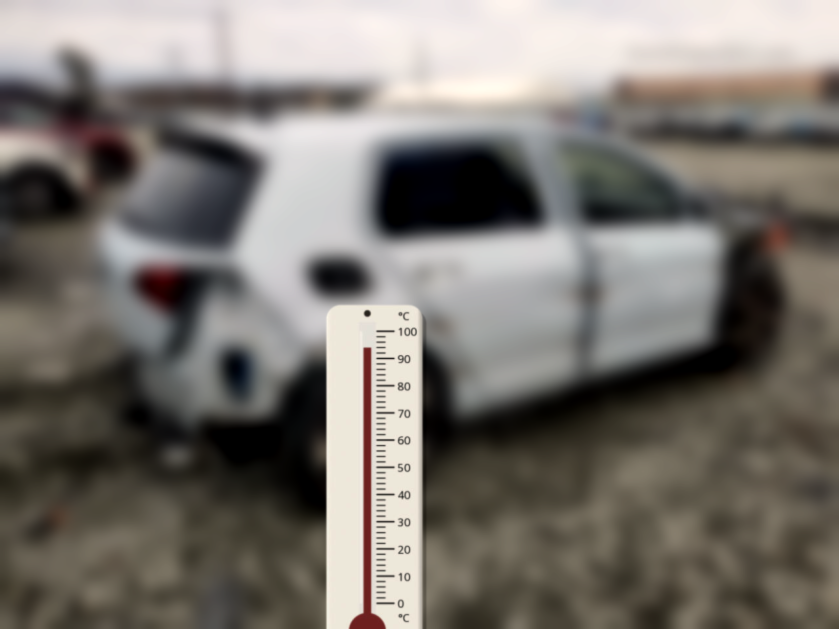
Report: 94°C
